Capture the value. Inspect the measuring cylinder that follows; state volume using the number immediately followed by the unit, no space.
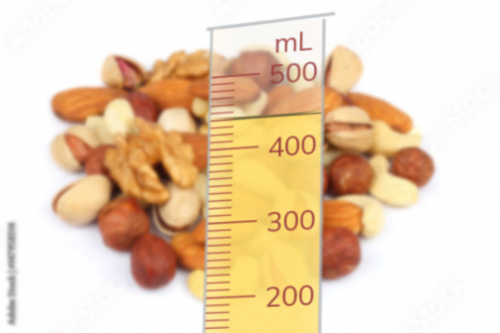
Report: 440mL
